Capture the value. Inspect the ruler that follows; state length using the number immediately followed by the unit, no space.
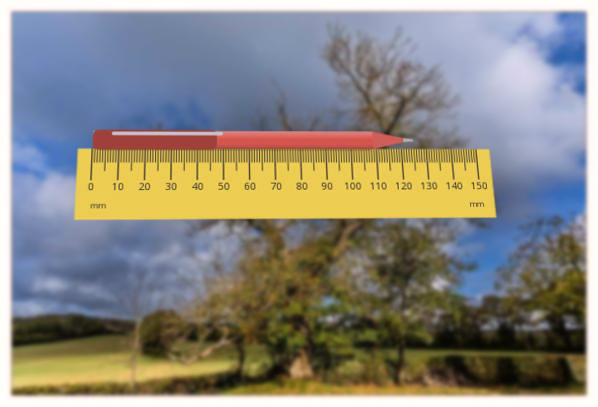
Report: 125mm
